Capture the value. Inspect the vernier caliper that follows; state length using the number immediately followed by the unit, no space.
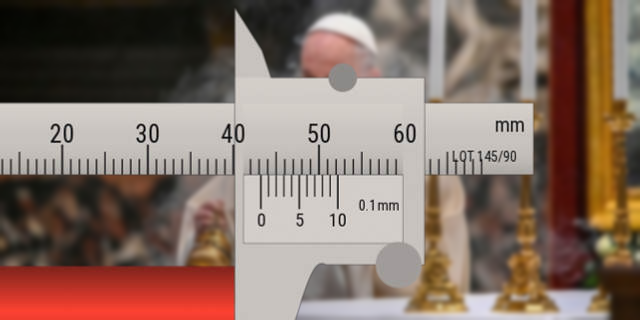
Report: 43.2mm
